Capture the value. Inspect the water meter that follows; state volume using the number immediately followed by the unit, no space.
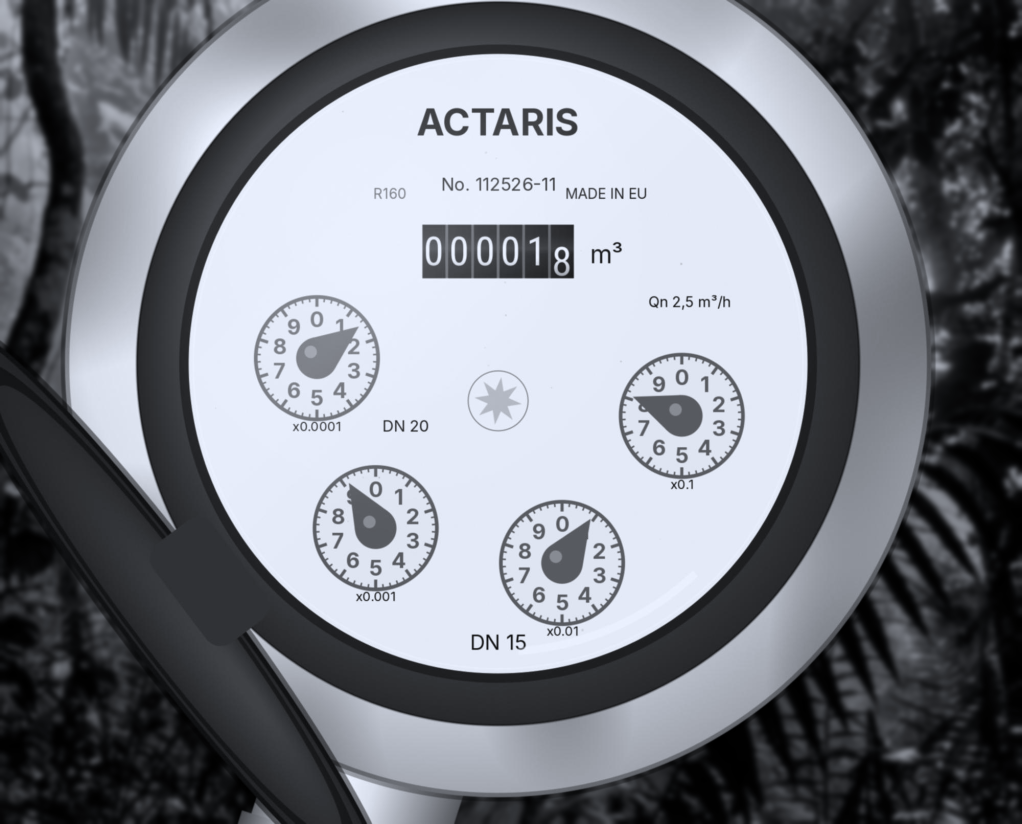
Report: 17.8091m³
